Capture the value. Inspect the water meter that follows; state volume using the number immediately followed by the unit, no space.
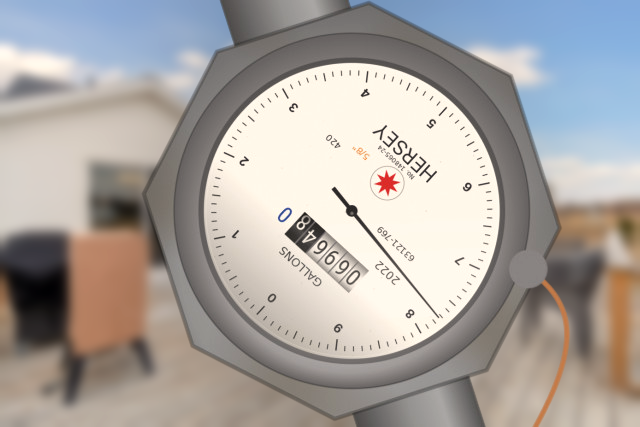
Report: 696477.7gal
